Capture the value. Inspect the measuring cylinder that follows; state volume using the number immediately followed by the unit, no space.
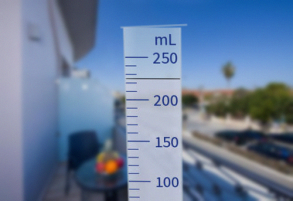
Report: 225mL
